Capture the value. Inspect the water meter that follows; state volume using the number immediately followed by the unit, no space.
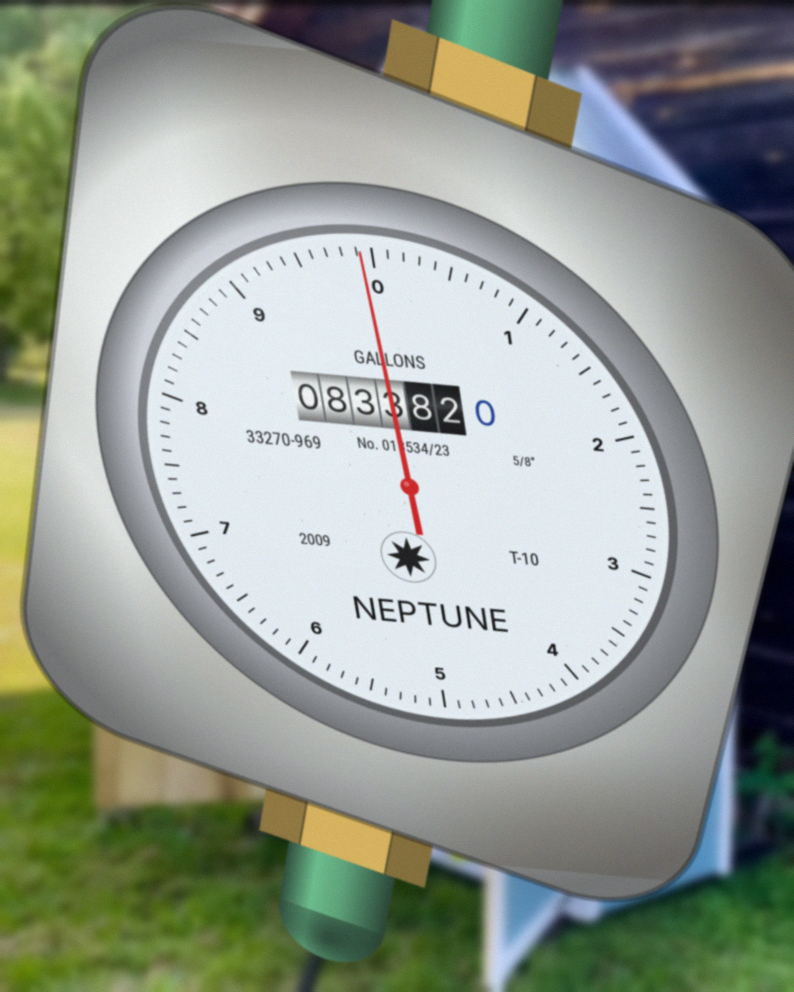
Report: 833819.9gal
